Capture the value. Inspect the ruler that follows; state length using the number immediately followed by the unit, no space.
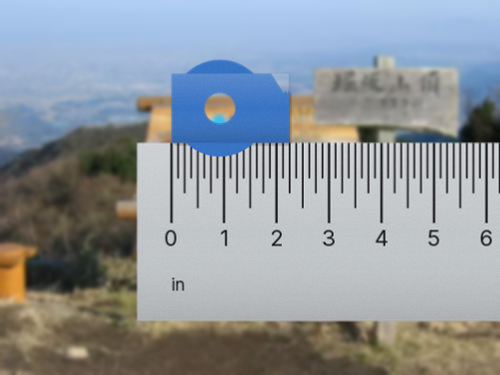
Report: 2.25in
